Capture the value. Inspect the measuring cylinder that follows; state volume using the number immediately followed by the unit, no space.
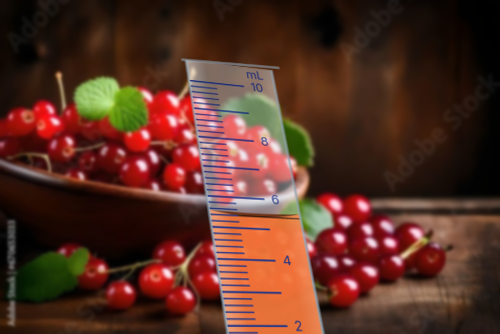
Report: 5.4mL
